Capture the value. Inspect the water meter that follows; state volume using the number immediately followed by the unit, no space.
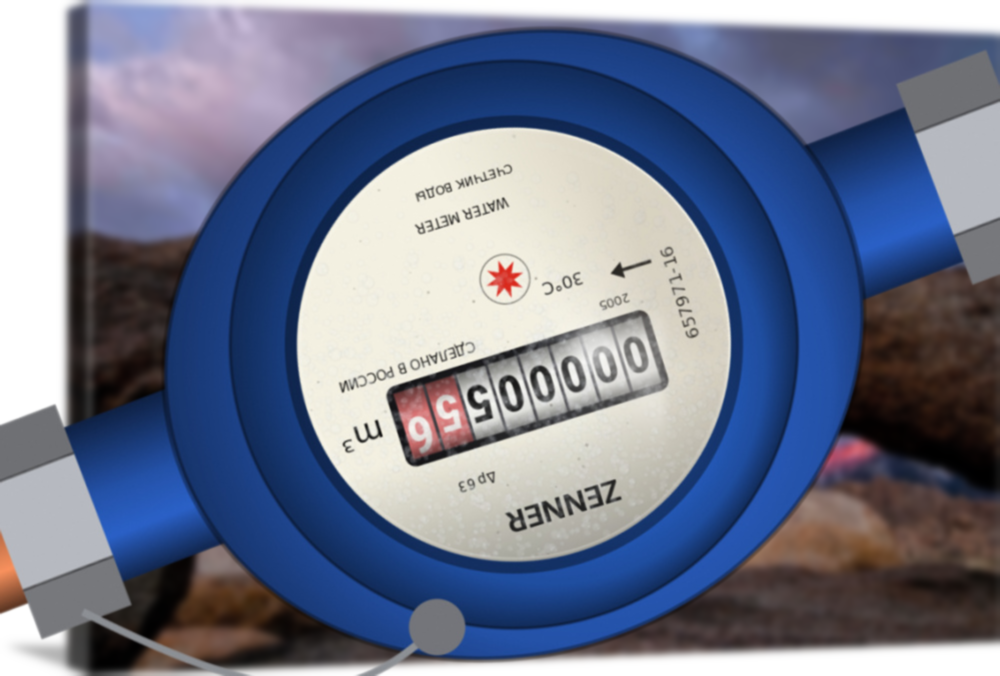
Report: 5.56m³
